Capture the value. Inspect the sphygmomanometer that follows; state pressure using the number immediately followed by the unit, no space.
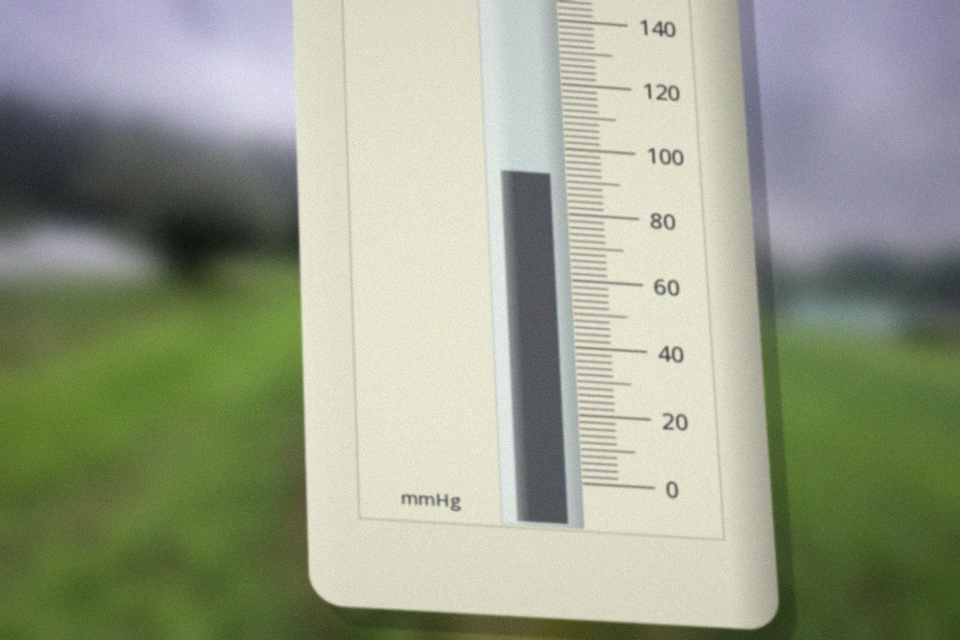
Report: 92mmHg
